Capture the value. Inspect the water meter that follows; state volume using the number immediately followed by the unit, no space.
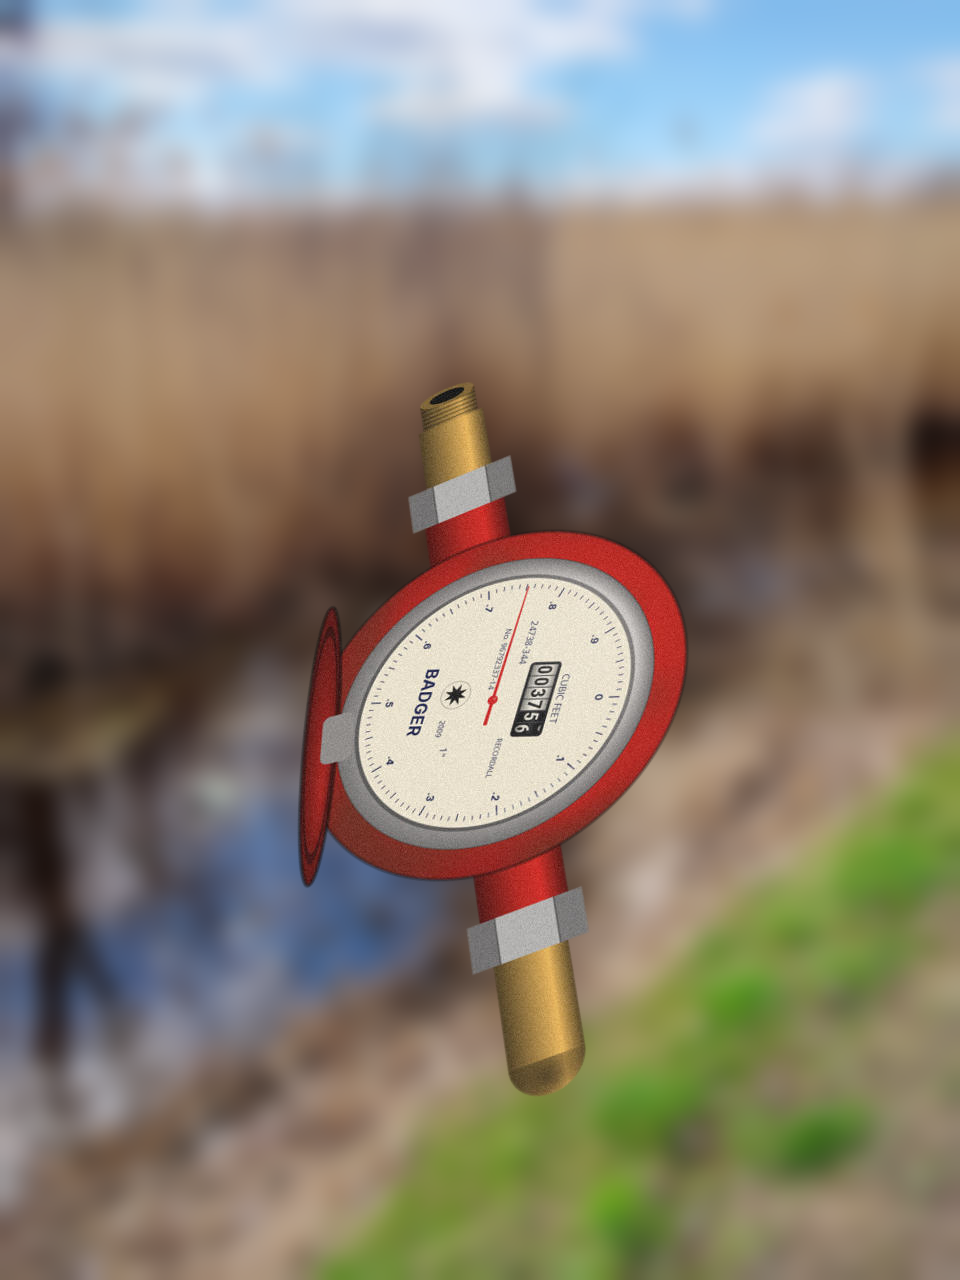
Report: 3755.75ft³
